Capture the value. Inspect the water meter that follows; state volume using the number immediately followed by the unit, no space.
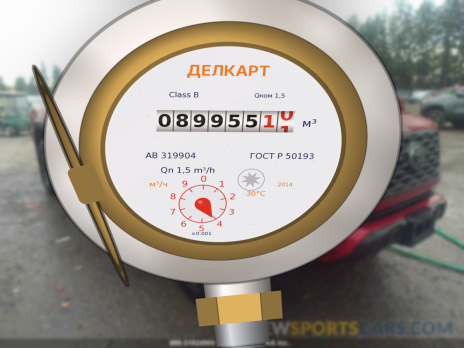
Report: 89955.104m³
